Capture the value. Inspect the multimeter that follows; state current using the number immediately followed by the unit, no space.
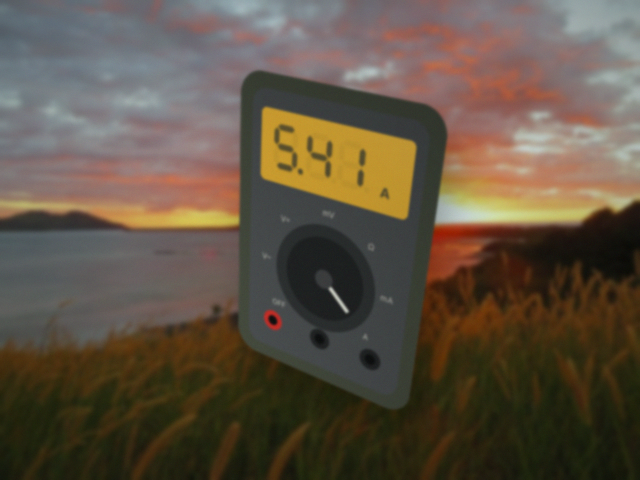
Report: 5.41A
